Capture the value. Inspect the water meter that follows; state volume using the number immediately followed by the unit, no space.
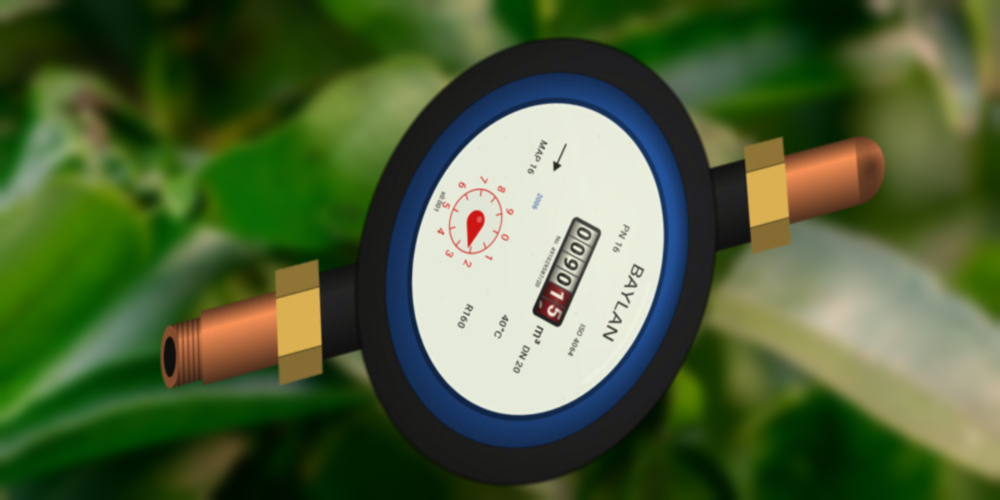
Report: 90.152m³
